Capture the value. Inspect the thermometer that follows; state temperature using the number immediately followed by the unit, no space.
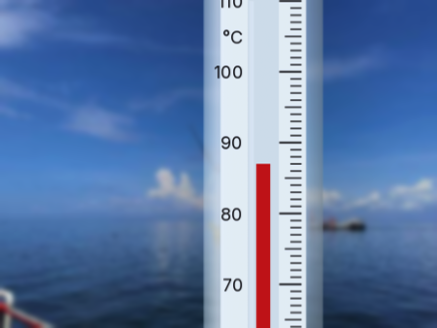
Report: 87°C
